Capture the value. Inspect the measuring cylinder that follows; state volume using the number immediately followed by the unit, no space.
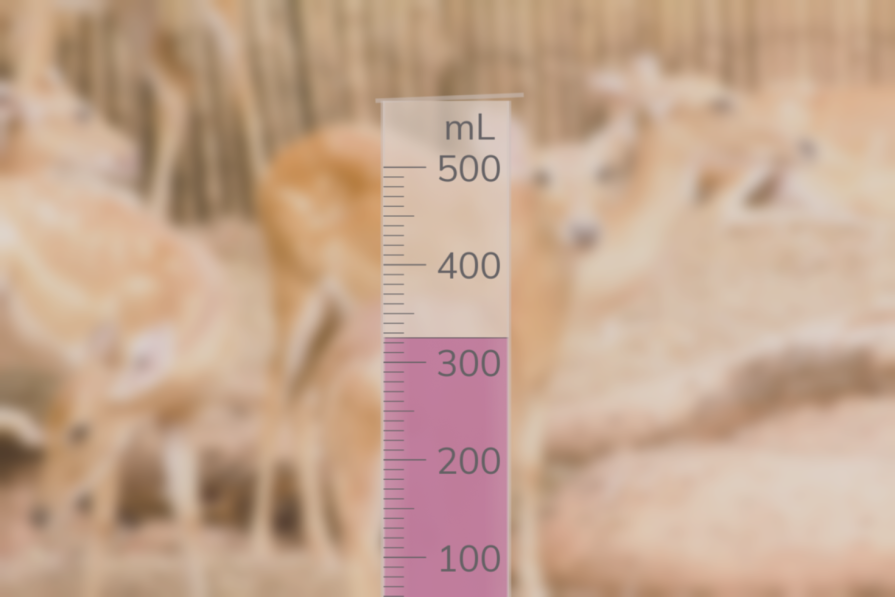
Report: 325mL
